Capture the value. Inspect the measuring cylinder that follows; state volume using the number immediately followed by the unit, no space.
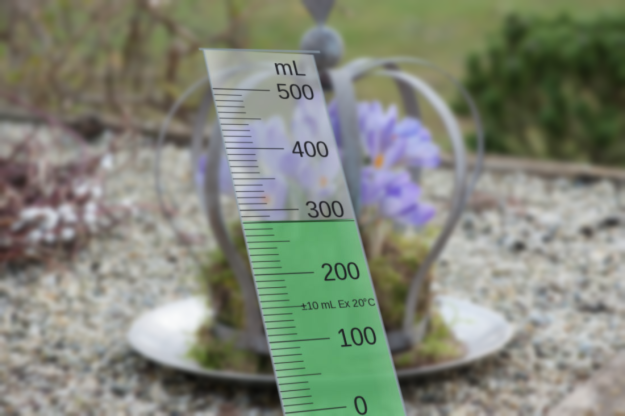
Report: 280mL
